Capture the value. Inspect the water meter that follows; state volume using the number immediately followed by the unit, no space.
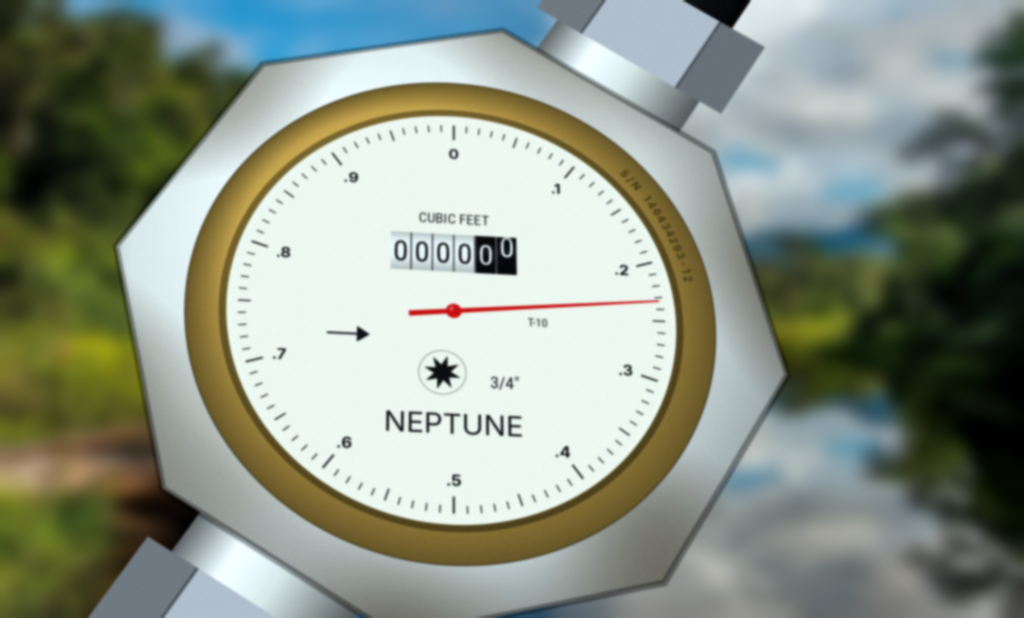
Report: 0.23ft³
